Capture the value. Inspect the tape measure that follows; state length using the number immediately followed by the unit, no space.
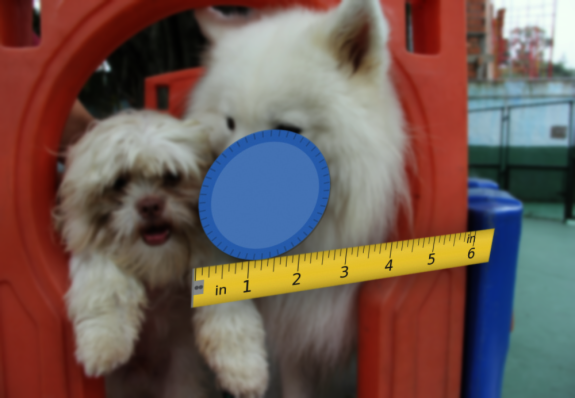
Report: 2.5in
